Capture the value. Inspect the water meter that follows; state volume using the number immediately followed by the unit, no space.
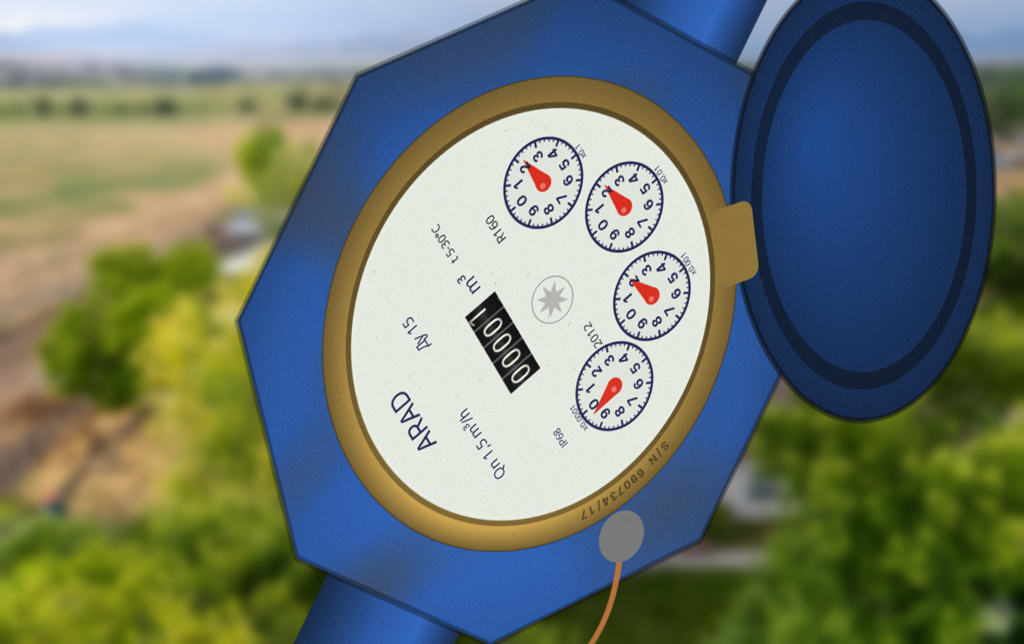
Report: 1.2219m³
